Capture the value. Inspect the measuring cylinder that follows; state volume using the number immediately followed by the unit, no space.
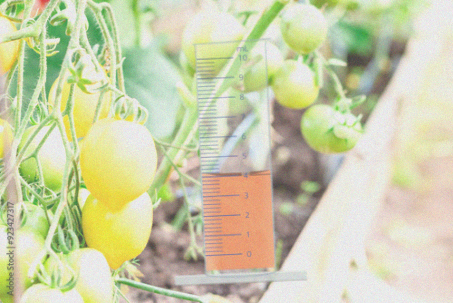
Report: 4mL
